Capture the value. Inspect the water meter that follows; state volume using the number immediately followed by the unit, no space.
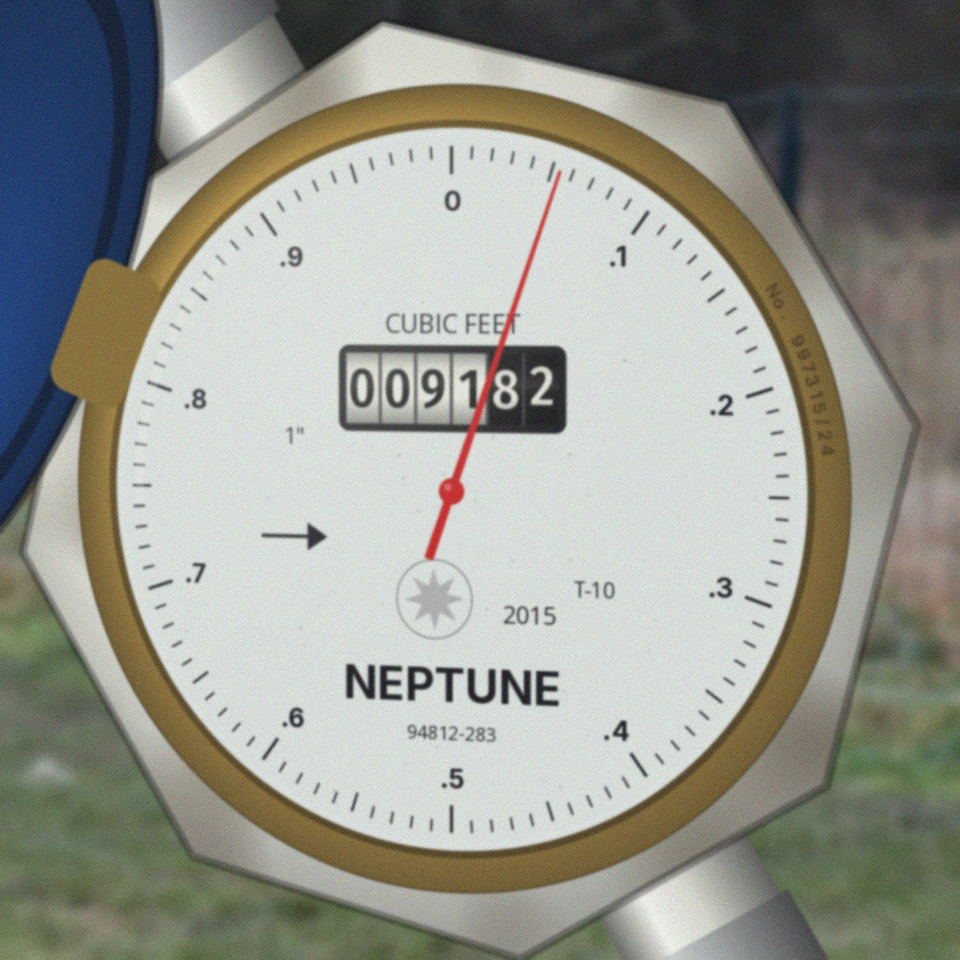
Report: 9182.05ft³
